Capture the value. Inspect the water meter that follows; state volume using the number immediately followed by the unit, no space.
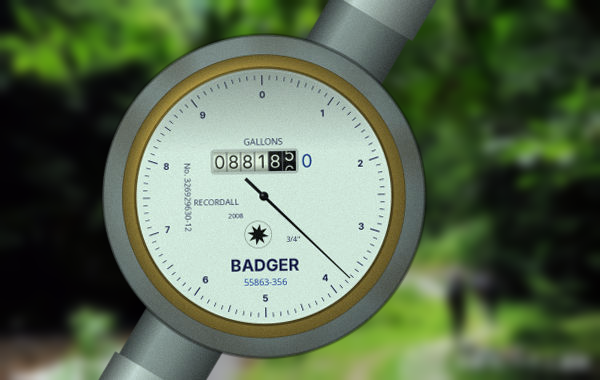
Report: 881853.7gal
